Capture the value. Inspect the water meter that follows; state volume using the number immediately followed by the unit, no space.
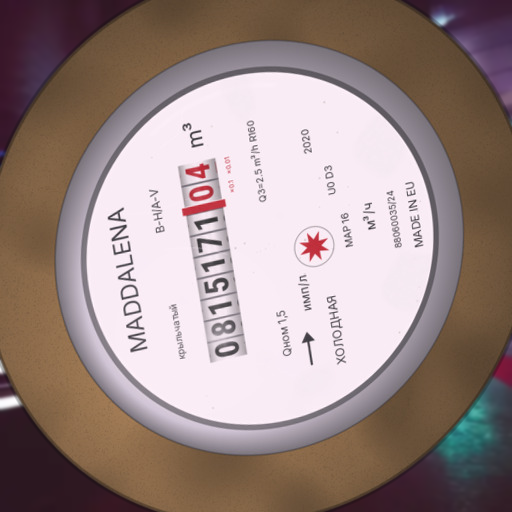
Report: 815171.04m³
